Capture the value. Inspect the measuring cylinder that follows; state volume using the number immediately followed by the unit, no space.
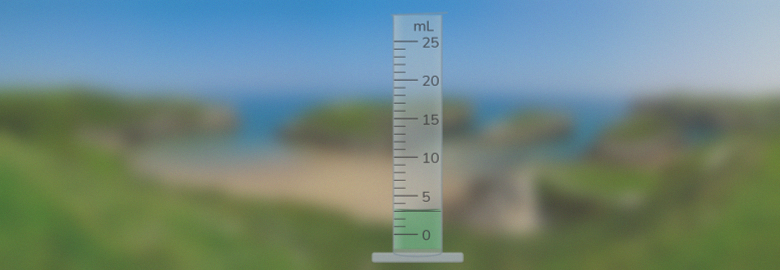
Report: 3mL
